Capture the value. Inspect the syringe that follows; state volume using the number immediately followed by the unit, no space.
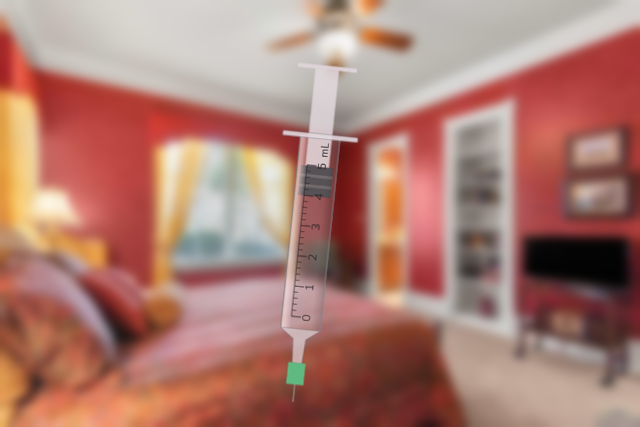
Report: 4mL
